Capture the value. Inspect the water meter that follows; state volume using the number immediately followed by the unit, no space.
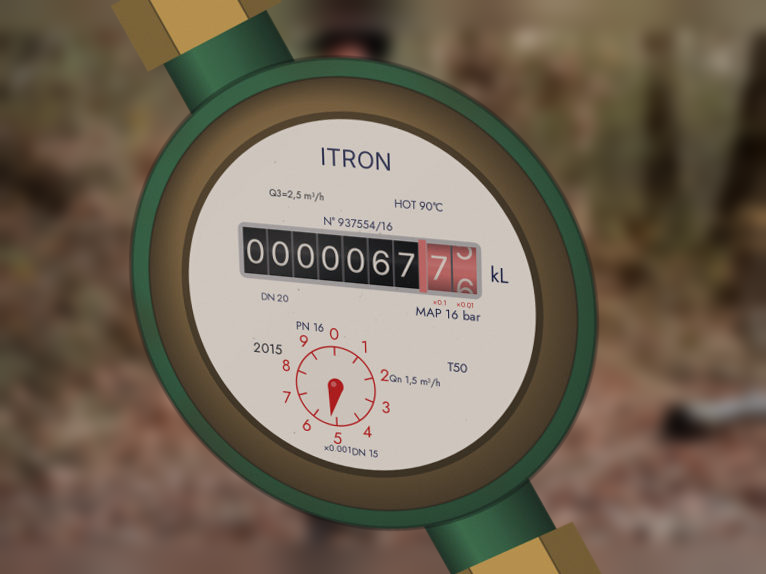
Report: 67.755kL
